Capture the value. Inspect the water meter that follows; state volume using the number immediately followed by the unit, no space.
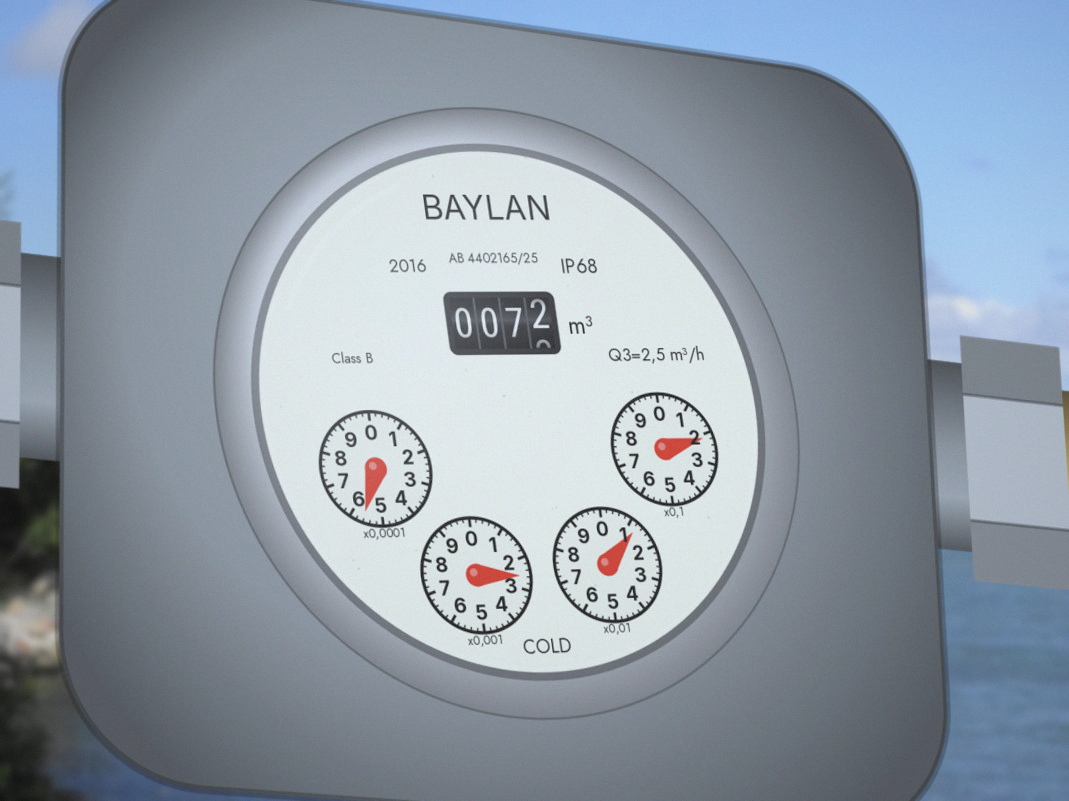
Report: 72.2125m³
